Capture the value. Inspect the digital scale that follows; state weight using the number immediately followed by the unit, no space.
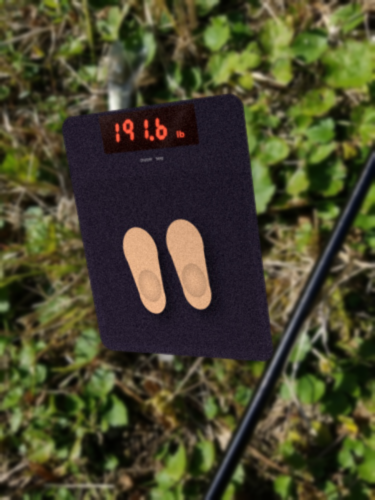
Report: 191.6lb
